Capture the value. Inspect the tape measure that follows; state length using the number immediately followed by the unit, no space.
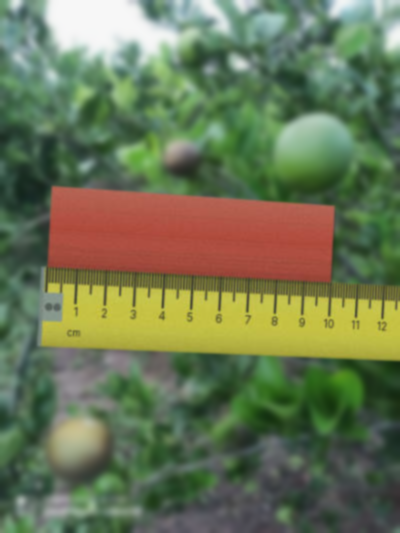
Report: 10cm
